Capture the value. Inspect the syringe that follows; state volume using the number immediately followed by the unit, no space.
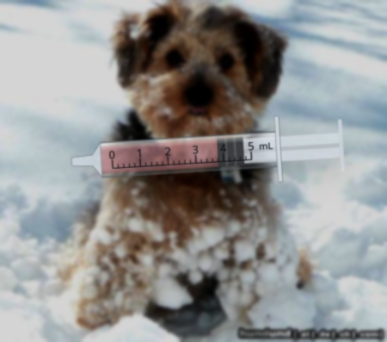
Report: 3.8mL
